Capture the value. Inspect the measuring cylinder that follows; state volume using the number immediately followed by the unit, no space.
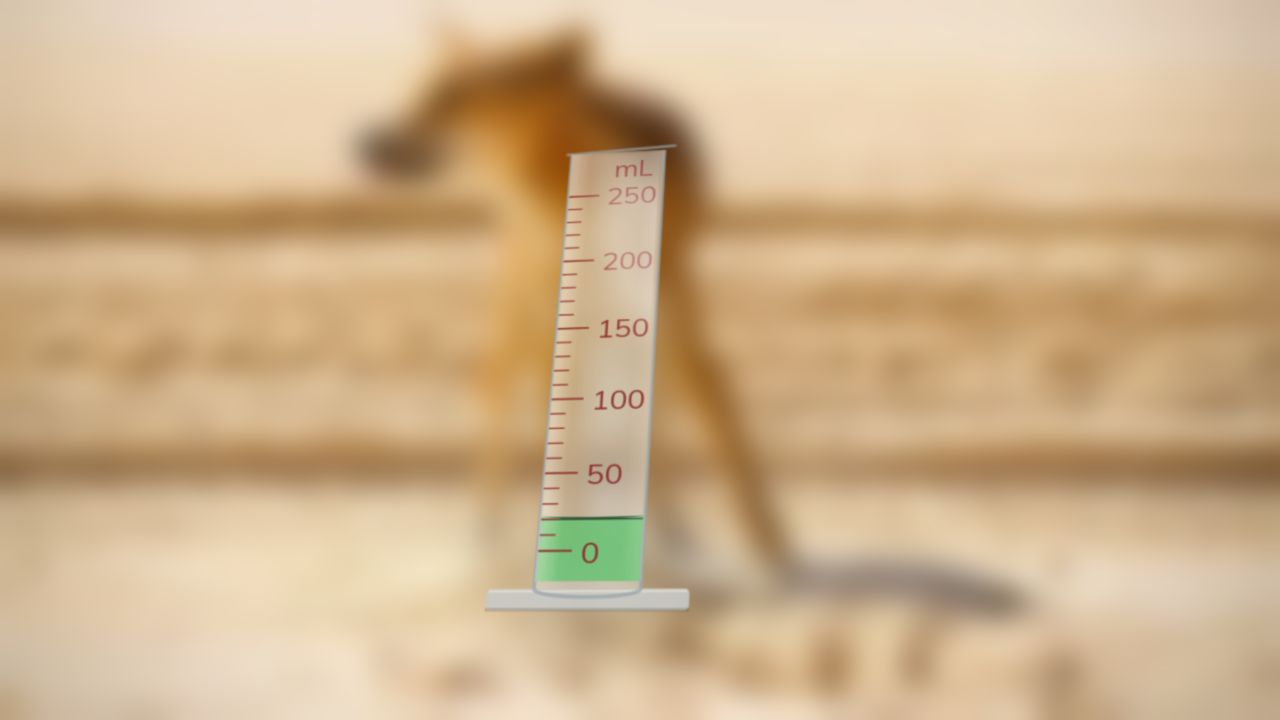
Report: 20mL
